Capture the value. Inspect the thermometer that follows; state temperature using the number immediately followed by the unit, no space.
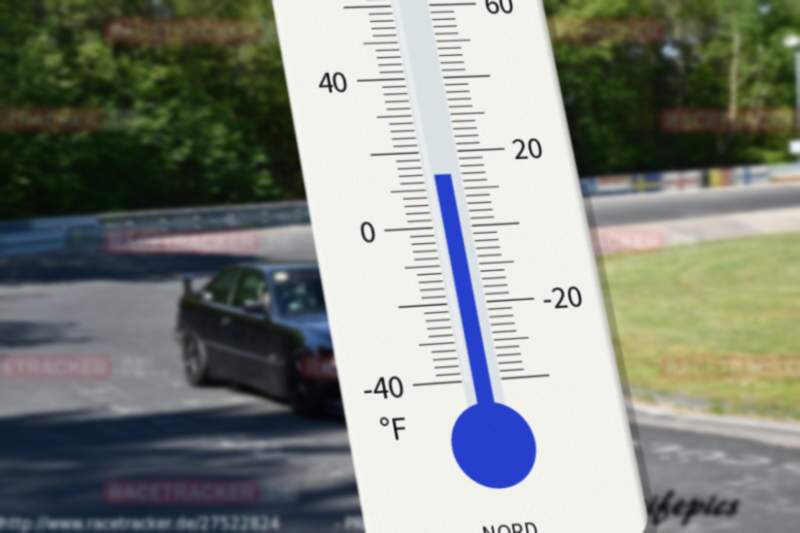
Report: 14°F
